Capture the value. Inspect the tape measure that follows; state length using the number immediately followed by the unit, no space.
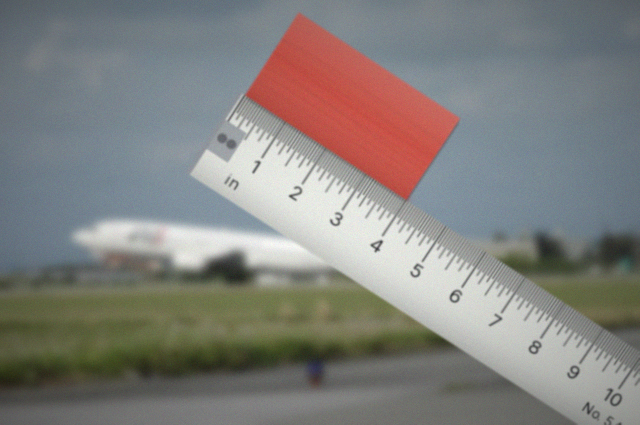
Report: 4in
